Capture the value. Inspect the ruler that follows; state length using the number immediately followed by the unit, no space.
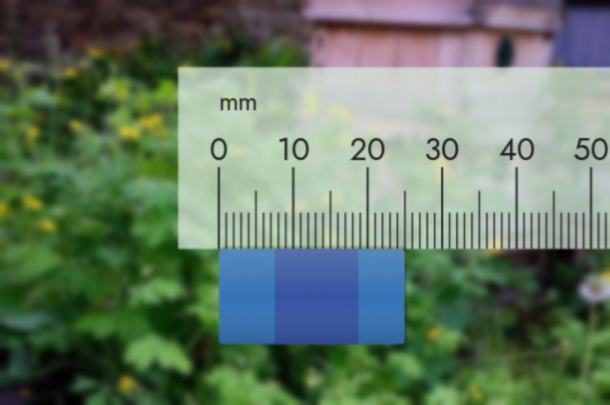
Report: 25mm
